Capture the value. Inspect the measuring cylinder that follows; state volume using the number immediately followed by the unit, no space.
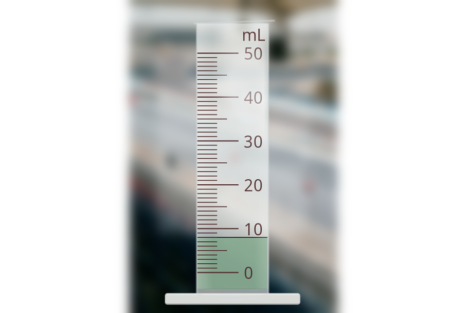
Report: 8mL
